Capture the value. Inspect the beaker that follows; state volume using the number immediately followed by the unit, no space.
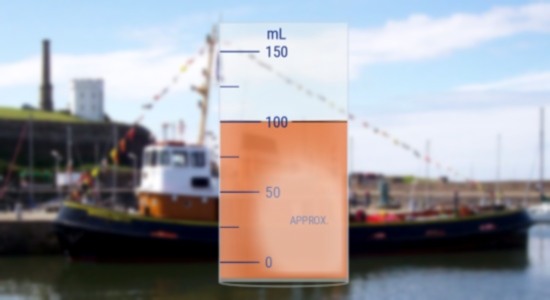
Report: 100mL
